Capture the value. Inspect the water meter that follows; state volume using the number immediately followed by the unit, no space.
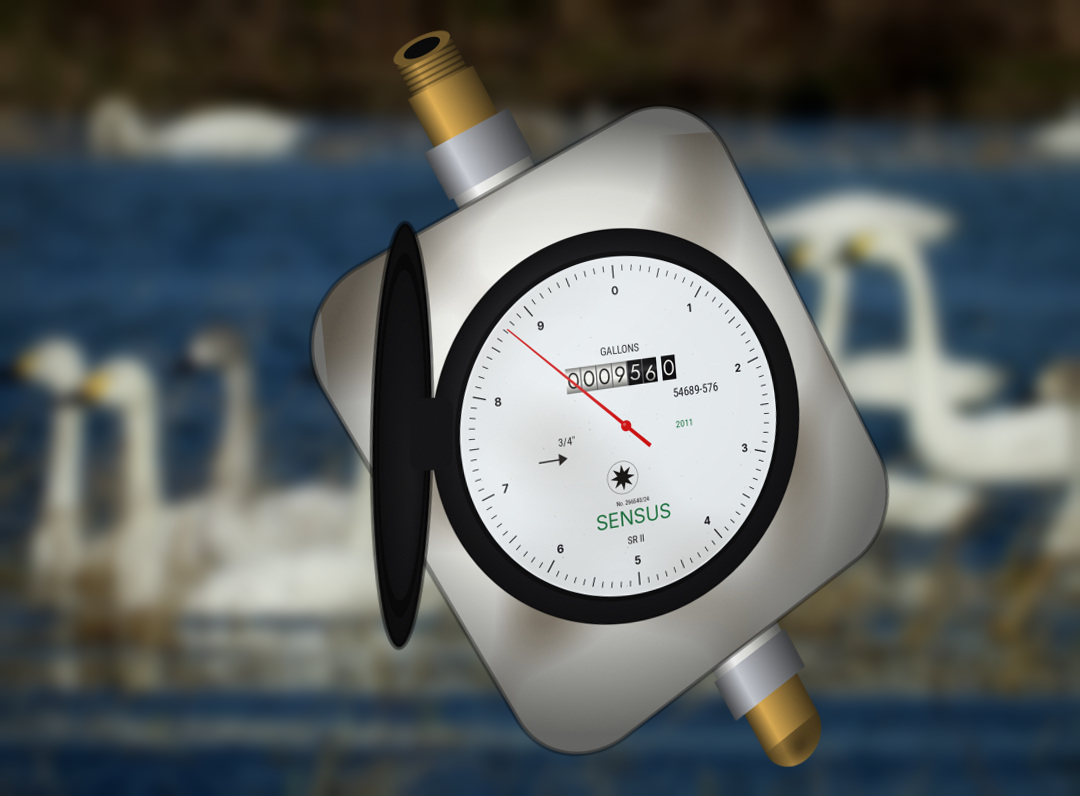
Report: 9558.7gal
